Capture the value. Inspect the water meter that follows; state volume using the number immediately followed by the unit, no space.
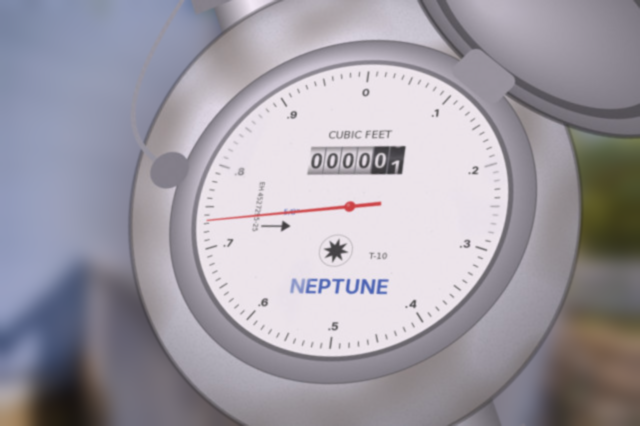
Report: 0.73ft³
